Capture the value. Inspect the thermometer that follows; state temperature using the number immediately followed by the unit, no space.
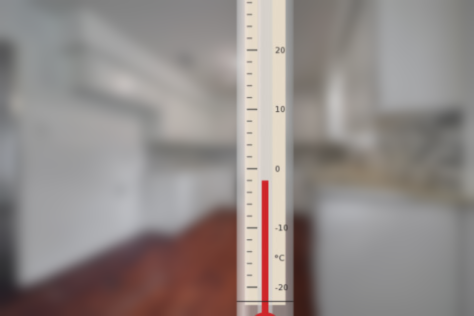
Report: -2°C
